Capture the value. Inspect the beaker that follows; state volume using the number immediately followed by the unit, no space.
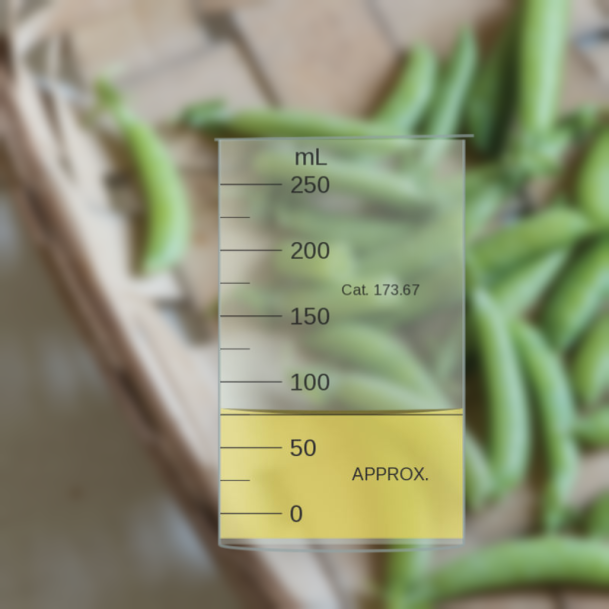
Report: 75mL
